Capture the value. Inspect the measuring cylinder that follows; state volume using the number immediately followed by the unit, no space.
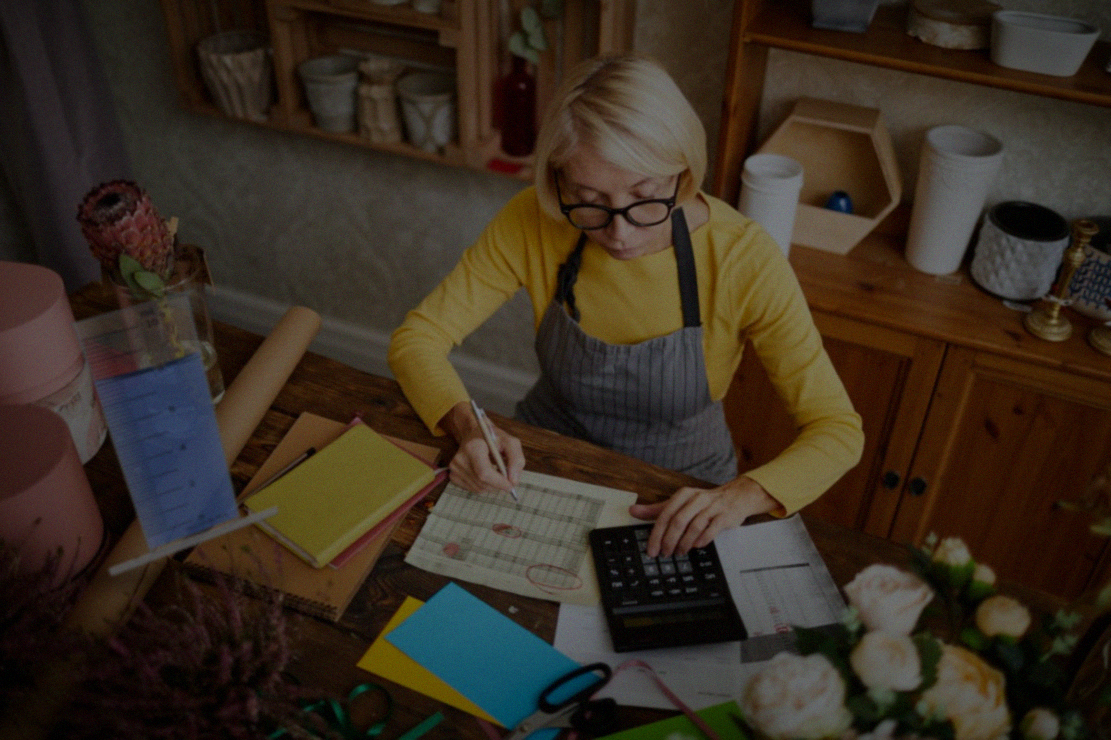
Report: 8mL
